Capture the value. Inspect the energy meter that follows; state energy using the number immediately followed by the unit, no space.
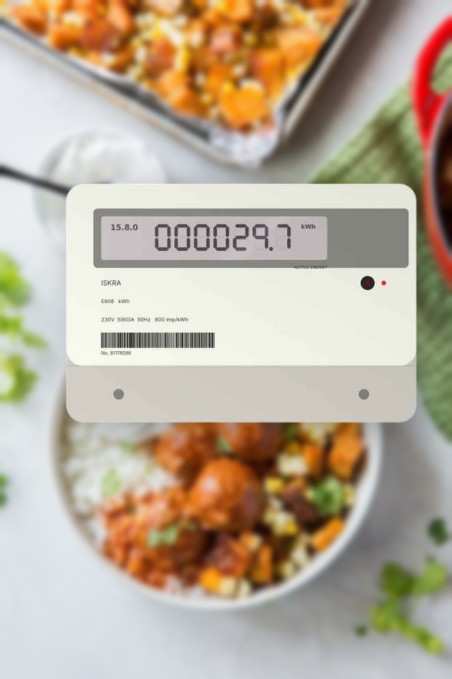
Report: 29.7kWh
